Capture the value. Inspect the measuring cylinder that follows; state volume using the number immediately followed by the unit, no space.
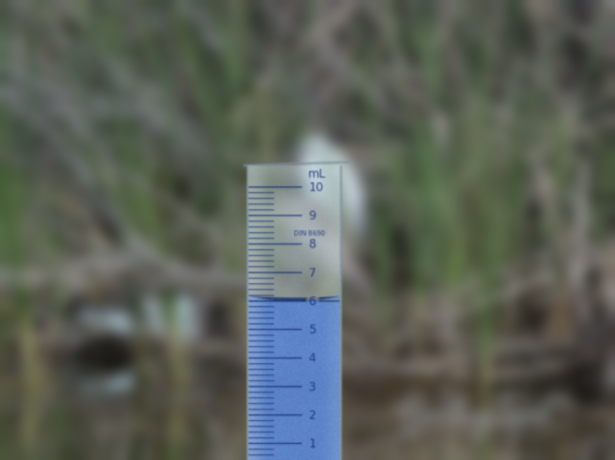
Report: 6mL
